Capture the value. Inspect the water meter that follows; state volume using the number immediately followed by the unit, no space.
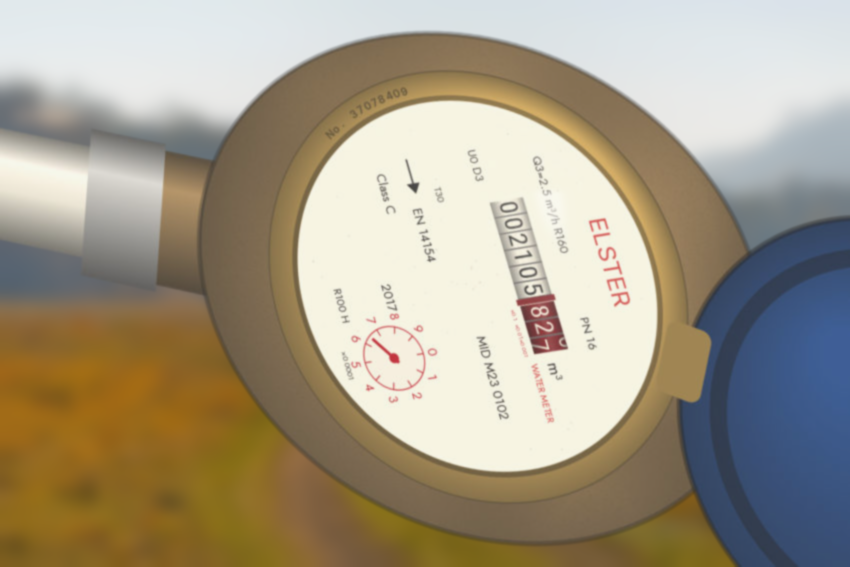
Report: 2105.8266m³
